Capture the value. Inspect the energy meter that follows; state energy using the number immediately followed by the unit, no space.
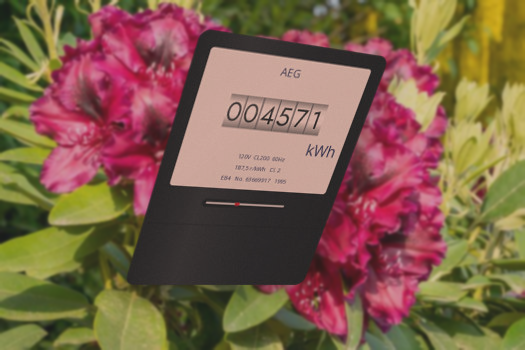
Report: 4571kWh
